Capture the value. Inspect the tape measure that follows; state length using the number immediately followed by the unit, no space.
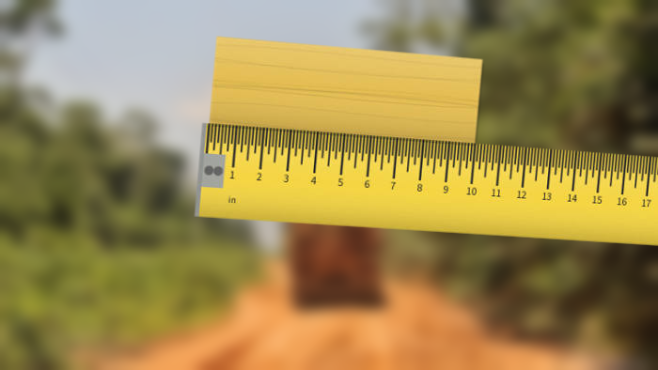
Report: 10in
